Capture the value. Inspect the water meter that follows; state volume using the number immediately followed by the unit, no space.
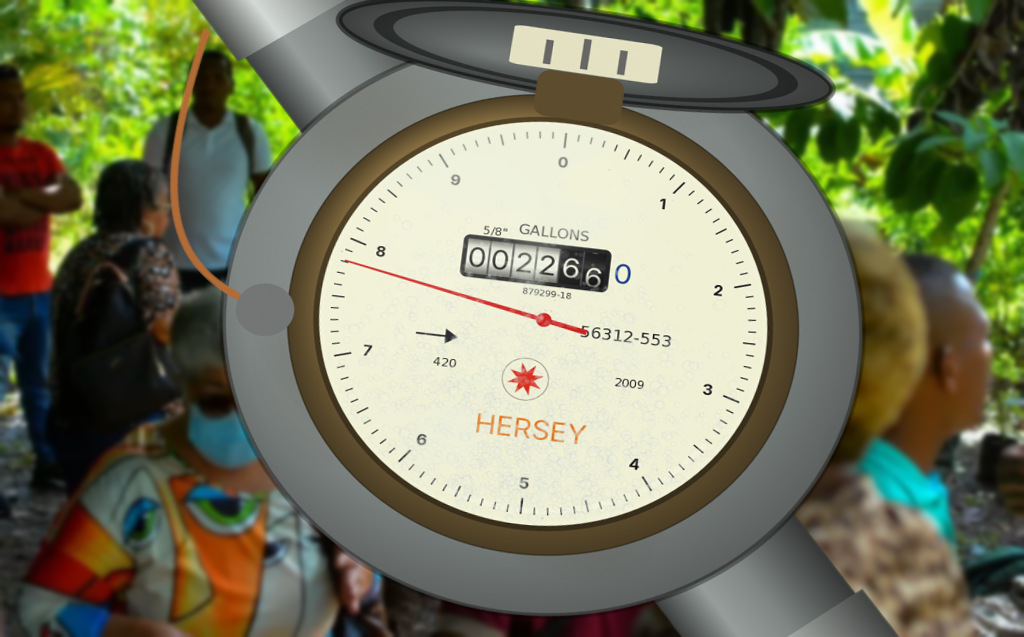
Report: 22657.8gal
